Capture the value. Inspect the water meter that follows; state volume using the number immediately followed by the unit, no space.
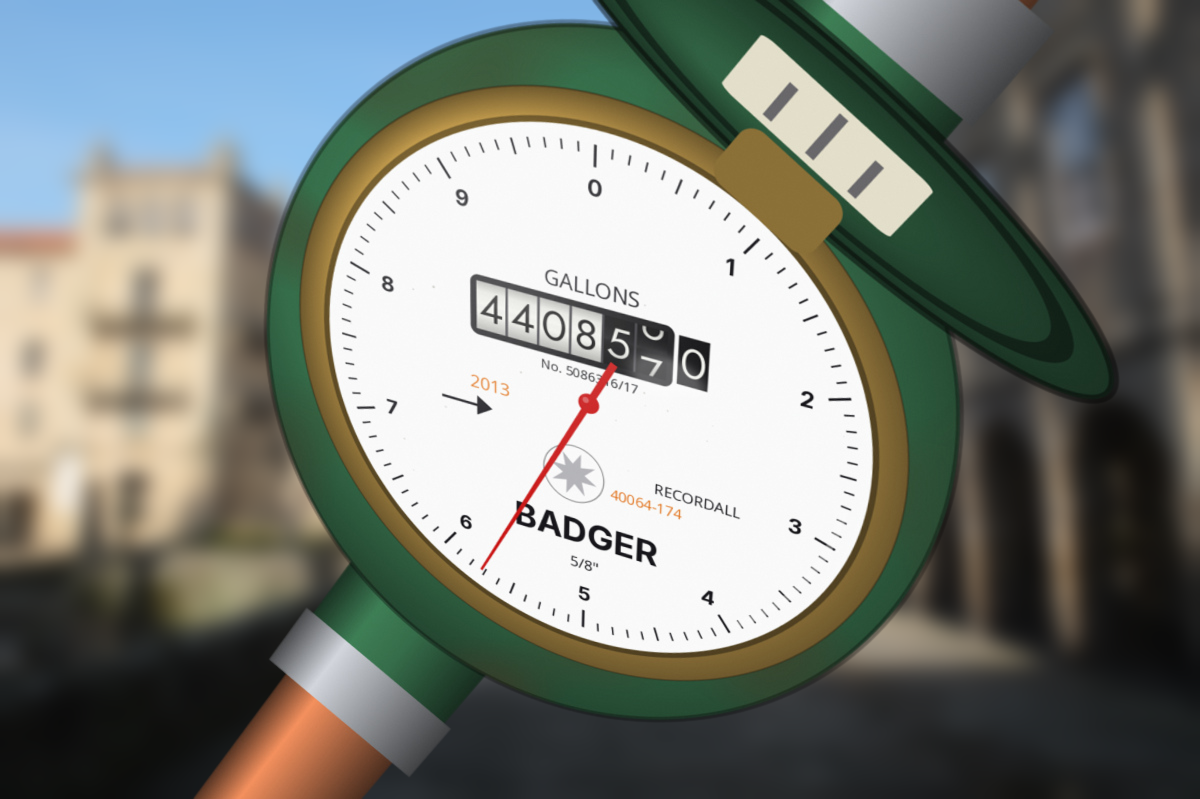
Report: 4408565.7gal
